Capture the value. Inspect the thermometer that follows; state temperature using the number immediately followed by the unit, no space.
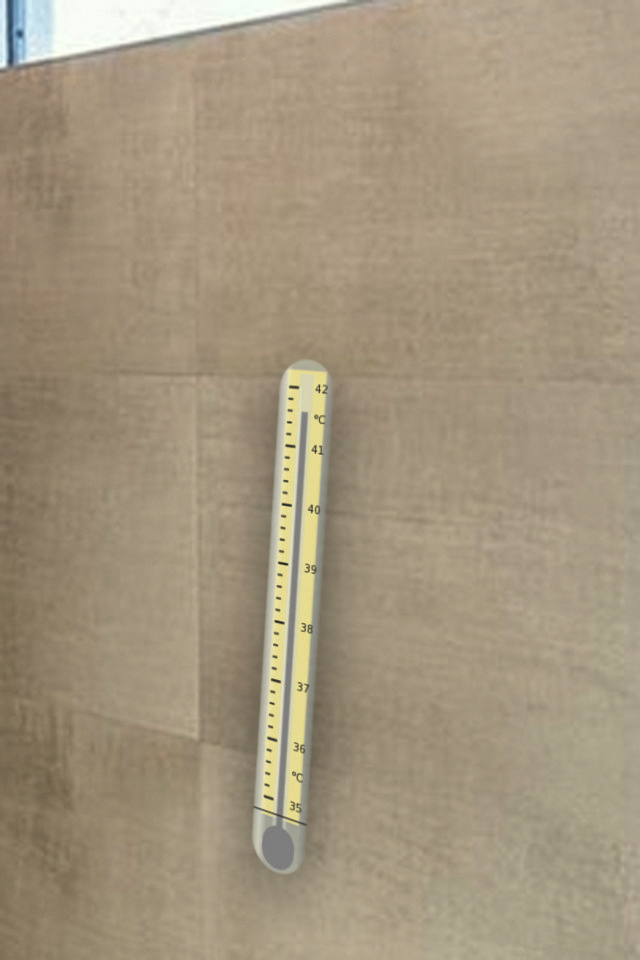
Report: 41.6°C
